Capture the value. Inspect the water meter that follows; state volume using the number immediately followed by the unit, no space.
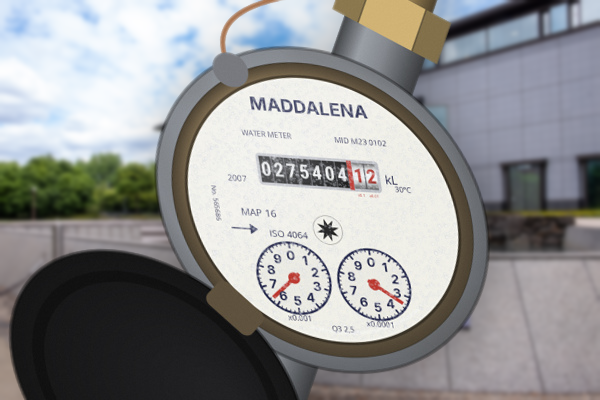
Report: 275404.1263kL
